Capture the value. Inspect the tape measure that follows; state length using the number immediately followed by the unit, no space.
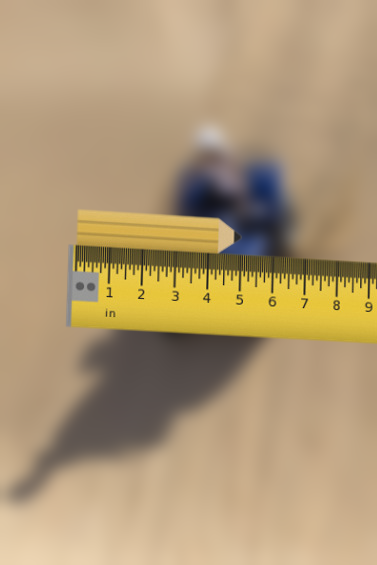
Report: 5in
